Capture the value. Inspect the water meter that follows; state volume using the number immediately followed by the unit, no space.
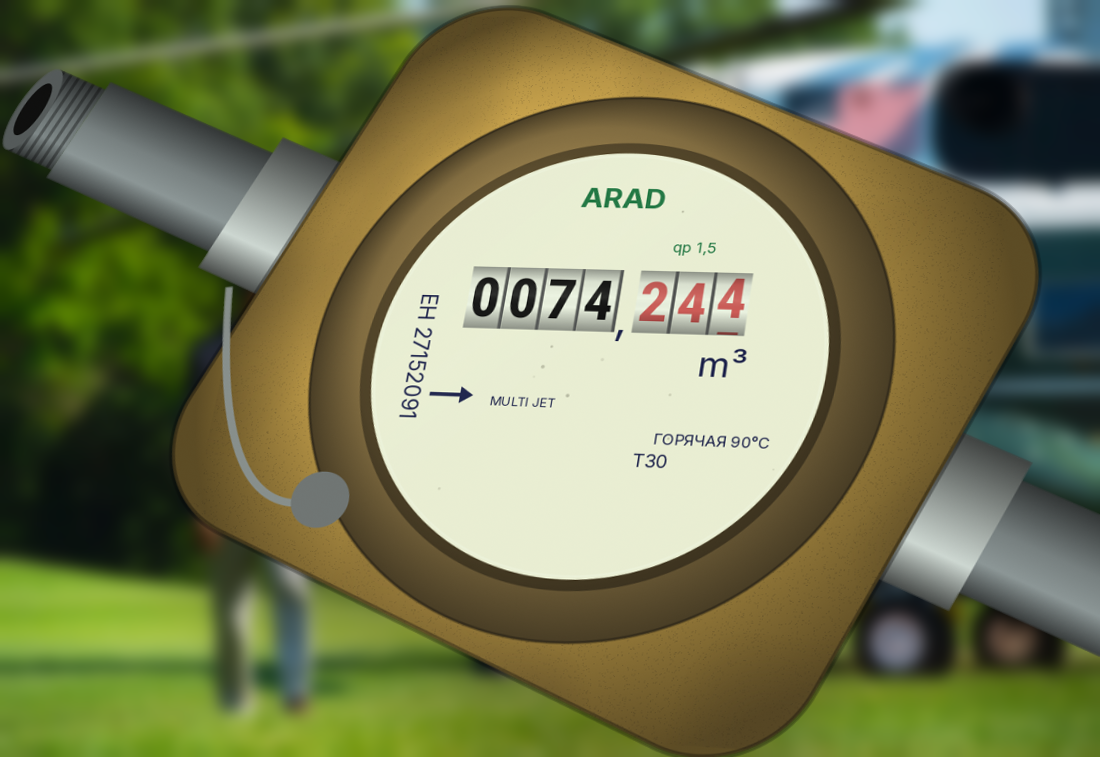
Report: 74.244m³
